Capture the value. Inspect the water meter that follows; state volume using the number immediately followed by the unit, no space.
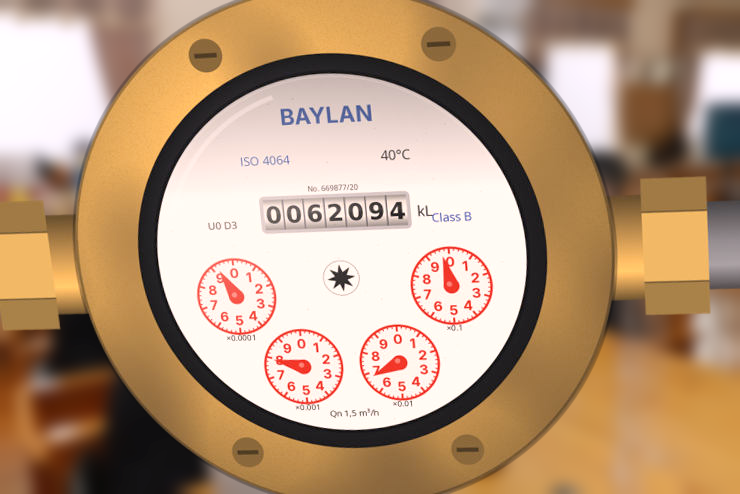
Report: 62093.9679kL
